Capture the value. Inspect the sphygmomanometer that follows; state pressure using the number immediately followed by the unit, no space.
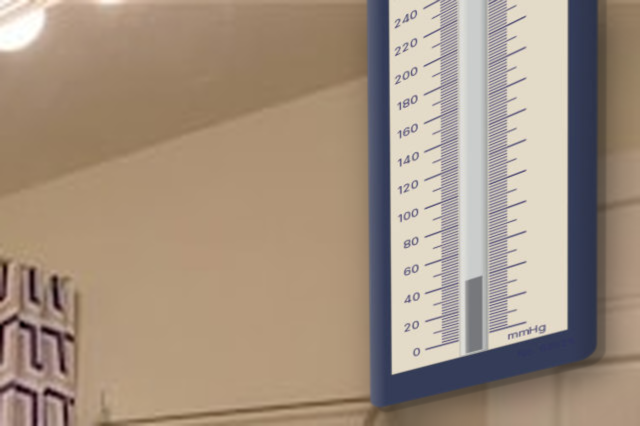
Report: 40mmHg
